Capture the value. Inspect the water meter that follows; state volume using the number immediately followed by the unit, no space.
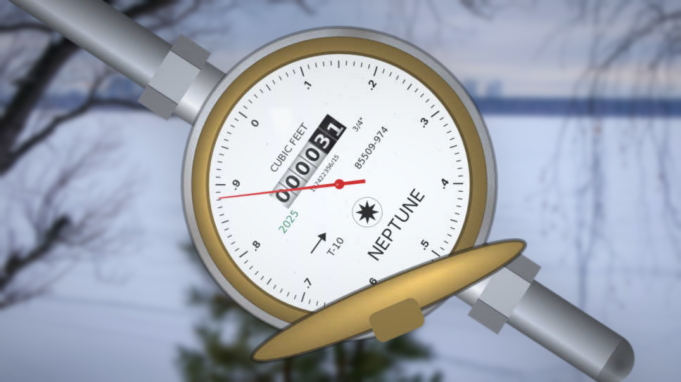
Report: 30.88ft³
